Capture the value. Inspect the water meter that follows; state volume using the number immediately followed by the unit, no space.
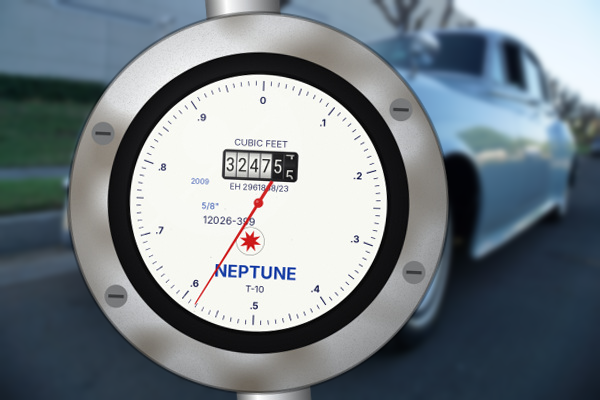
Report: 324754.58ft³
